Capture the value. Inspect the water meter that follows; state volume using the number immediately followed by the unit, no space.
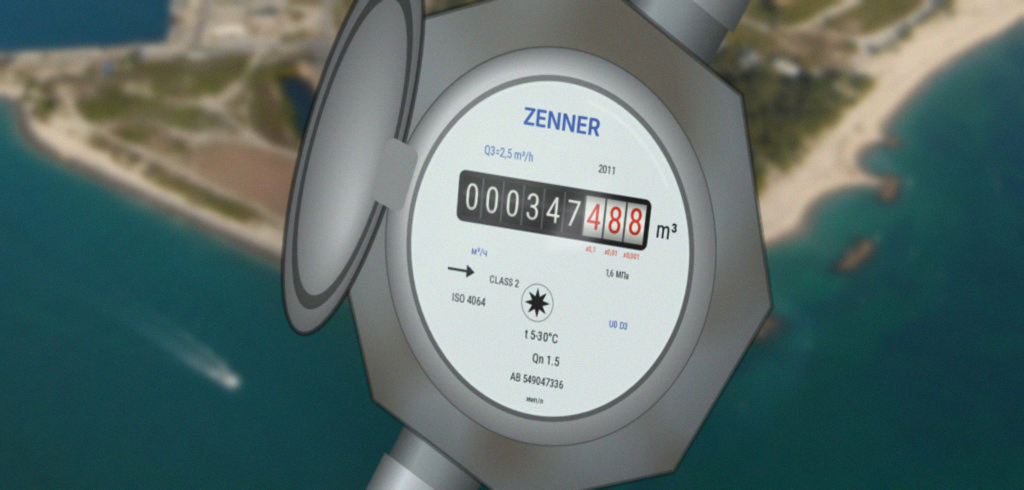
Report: 347.488m³
